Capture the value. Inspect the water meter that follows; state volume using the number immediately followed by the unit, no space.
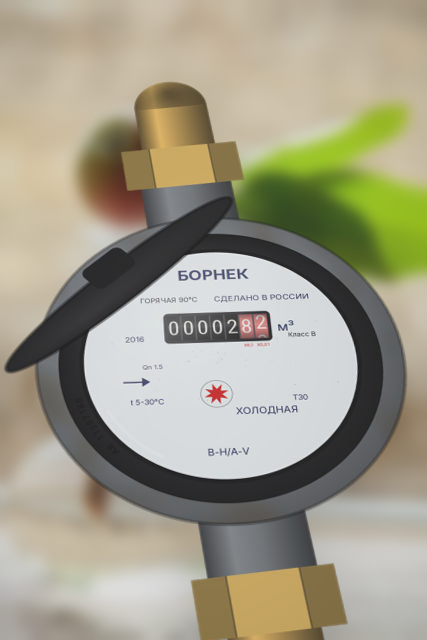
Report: 2.82m³
